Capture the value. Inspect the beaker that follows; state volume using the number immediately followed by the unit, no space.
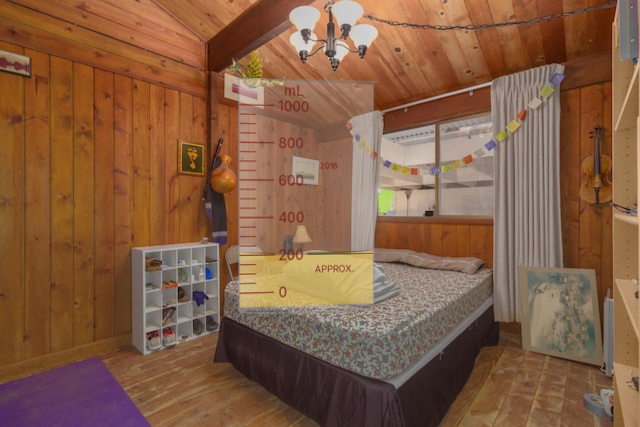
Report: 200mL
